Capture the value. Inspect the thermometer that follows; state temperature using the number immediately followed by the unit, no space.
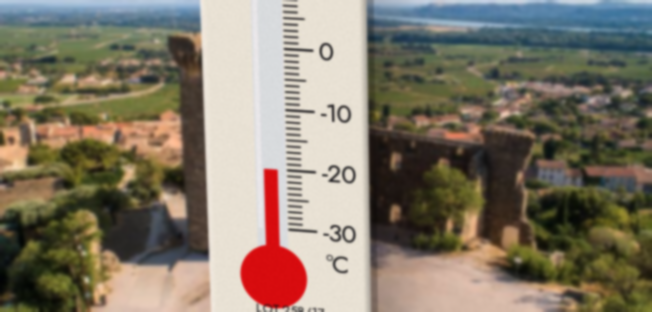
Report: -20°C
